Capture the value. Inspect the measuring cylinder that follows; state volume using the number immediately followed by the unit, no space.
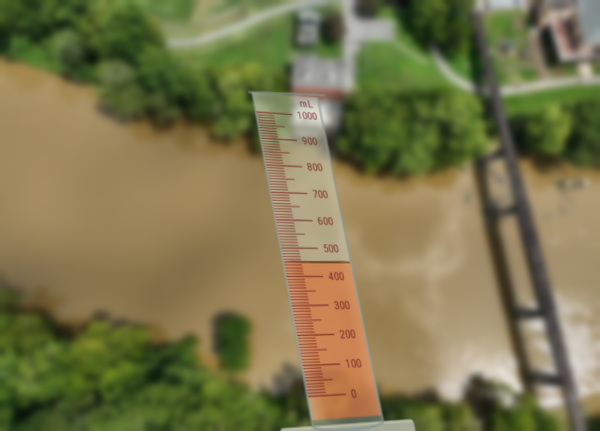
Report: 450mL
